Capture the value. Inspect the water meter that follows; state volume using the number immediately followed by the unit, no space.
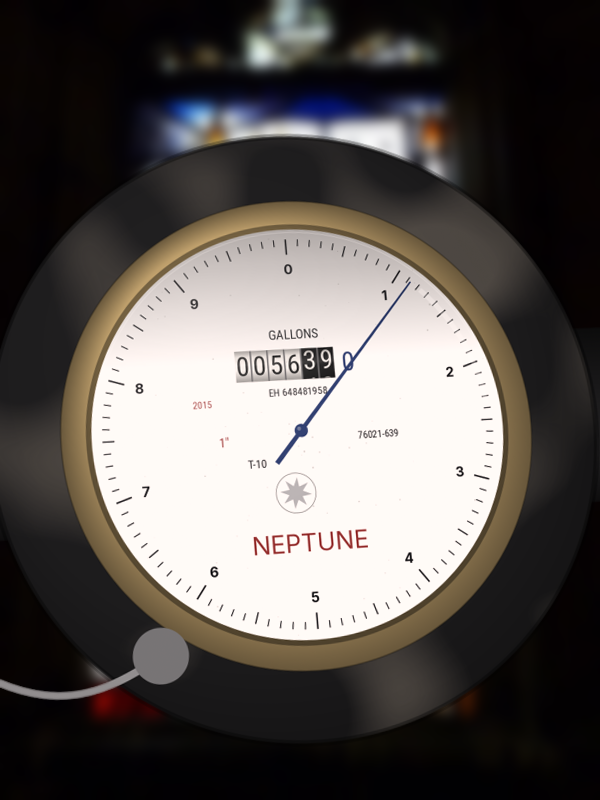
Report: 56391.1gal
